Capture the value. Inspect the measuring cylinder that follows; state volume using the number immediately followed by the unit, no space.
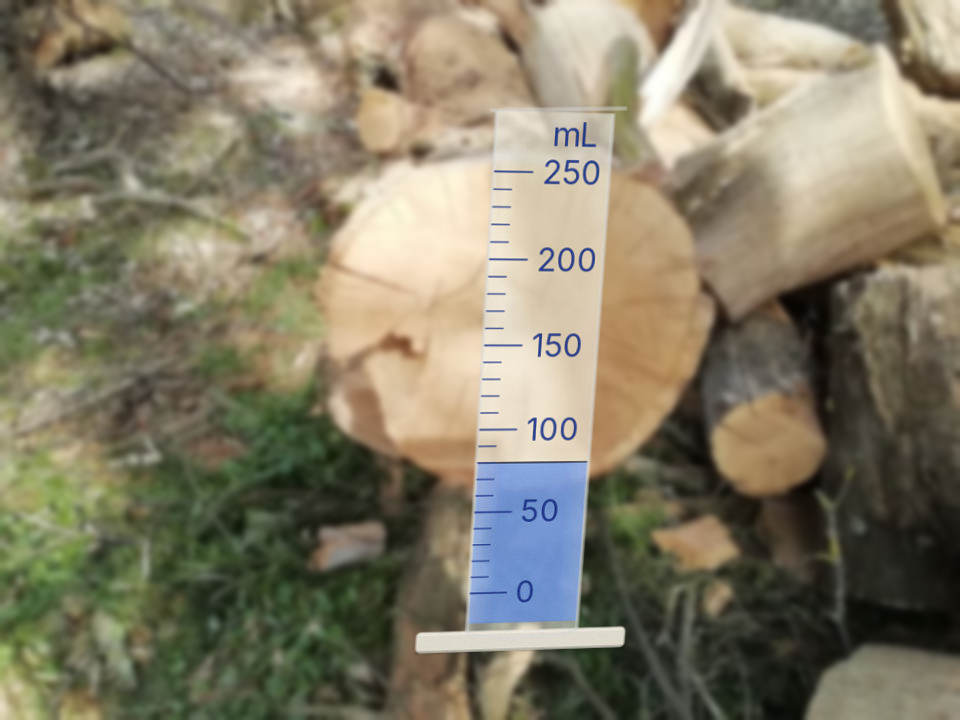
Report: 80mL
